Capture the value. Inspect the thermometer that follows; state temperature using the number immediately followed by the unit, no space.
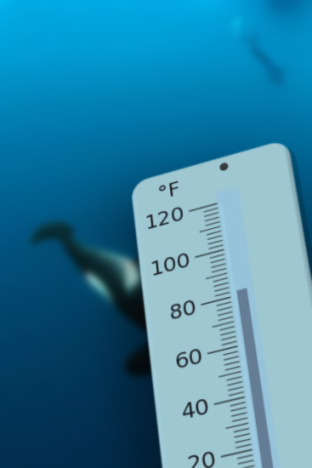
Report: 82°F
